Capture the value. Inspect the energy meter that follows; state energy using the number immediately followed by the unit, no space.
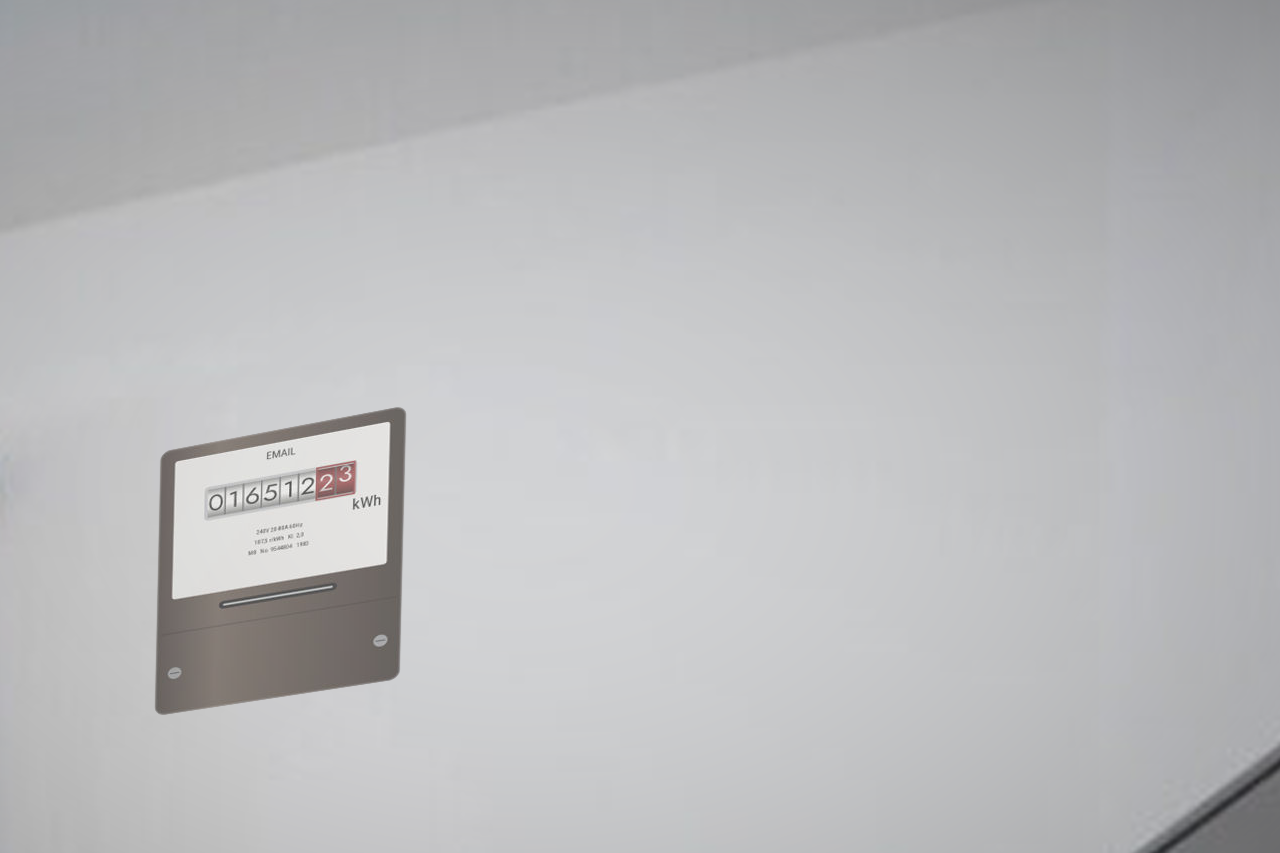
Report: 16512.23kWh
